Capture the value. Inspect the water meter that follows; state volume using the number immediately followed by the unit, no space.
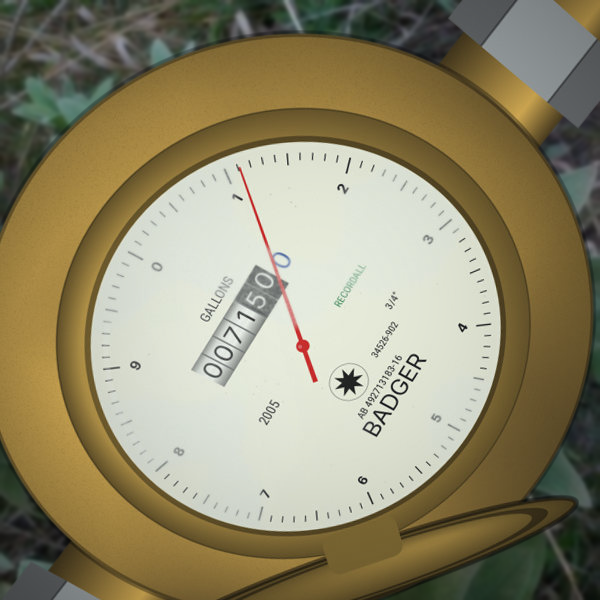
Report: 71501.1gal
